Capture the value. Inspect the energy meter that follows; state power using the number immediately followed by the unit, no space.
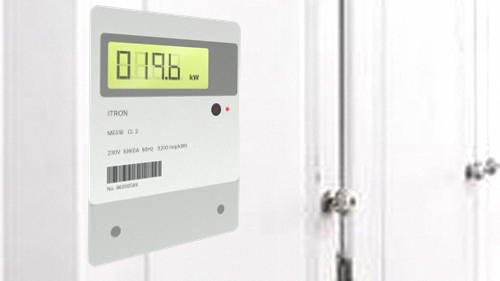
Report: 19.6kW
